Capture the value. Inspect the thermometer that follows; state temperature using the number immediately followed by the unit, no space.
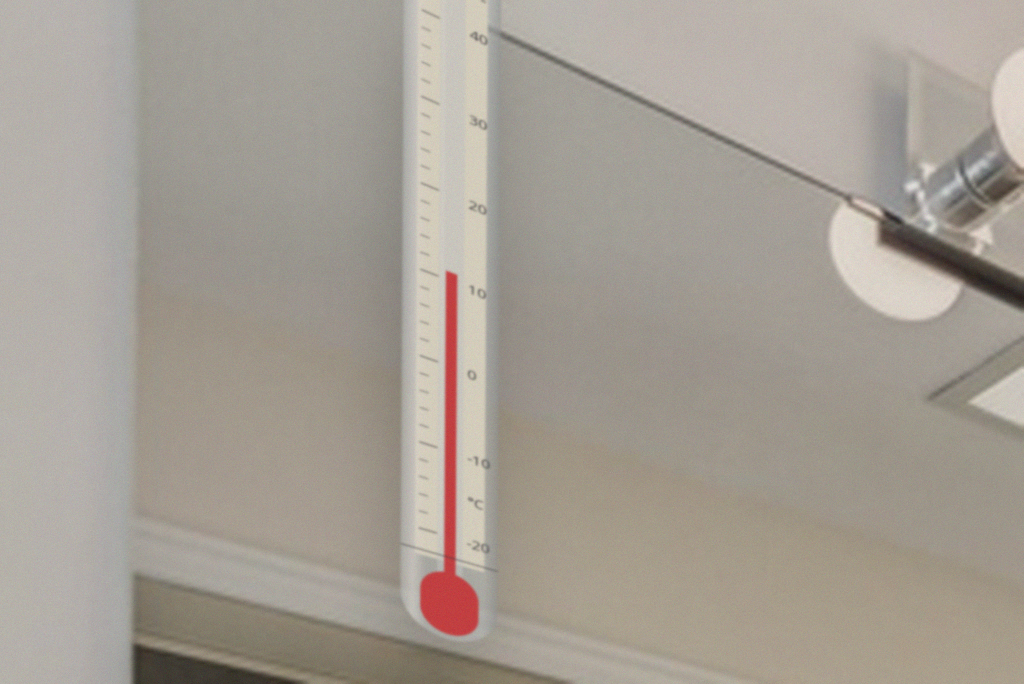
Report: 11°C
